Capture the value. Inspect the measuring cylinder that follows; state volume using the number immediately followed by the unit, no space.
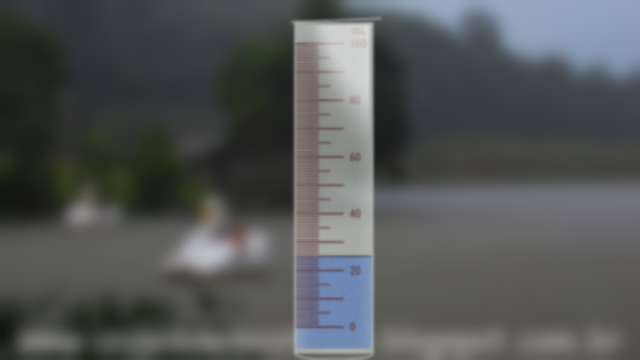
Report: 25mL
